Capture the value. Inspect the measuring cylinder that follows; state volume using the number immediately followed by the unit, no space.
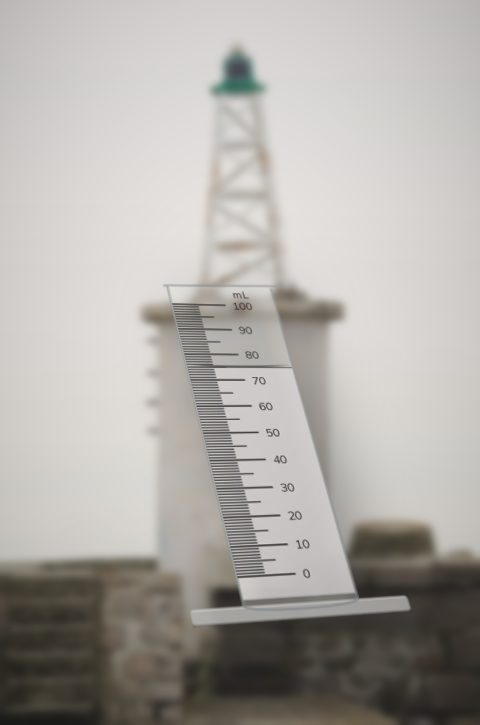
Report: 75mL
